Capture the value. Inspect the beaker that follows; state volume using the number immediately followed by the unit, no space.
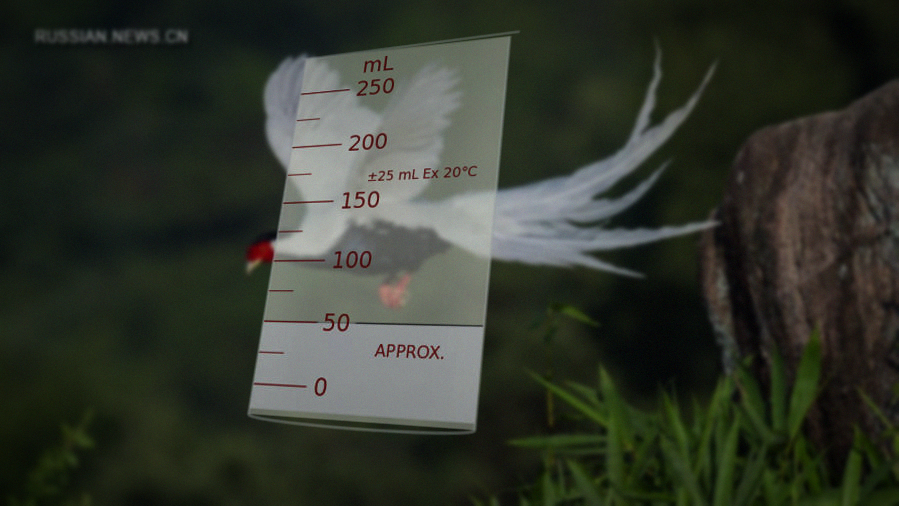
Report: 50mL
